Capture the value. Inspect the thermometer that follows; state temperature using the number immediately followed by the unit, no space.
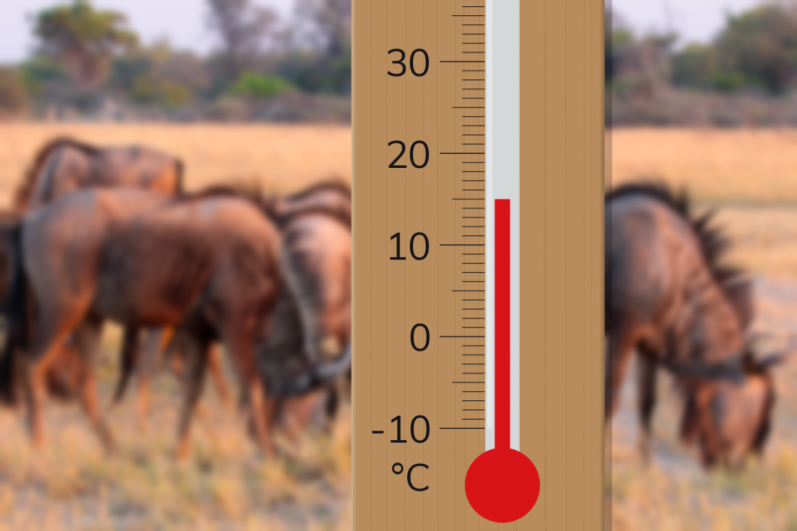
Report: 15°C
